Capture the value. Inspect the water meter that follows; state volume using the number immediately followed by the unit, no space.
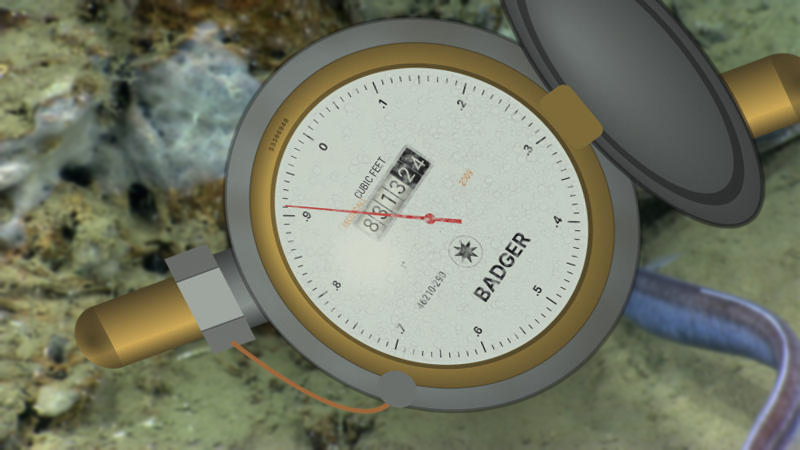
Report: 831323.91ft³
